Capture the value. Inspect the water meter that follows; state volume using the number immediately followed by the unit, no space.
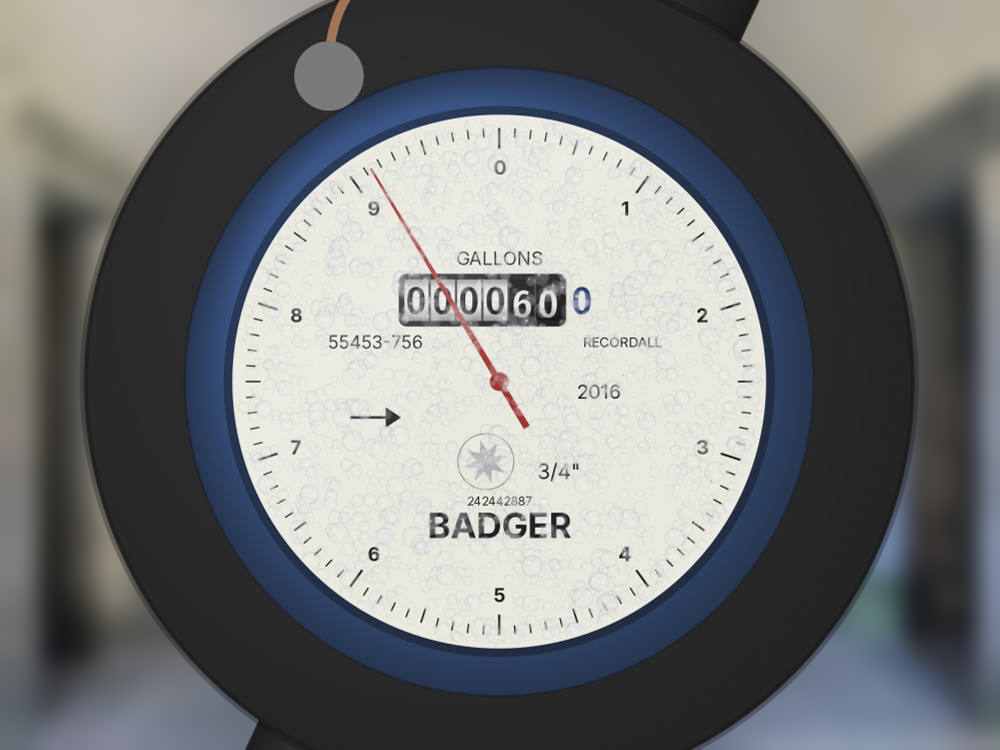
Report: 599.1gal
